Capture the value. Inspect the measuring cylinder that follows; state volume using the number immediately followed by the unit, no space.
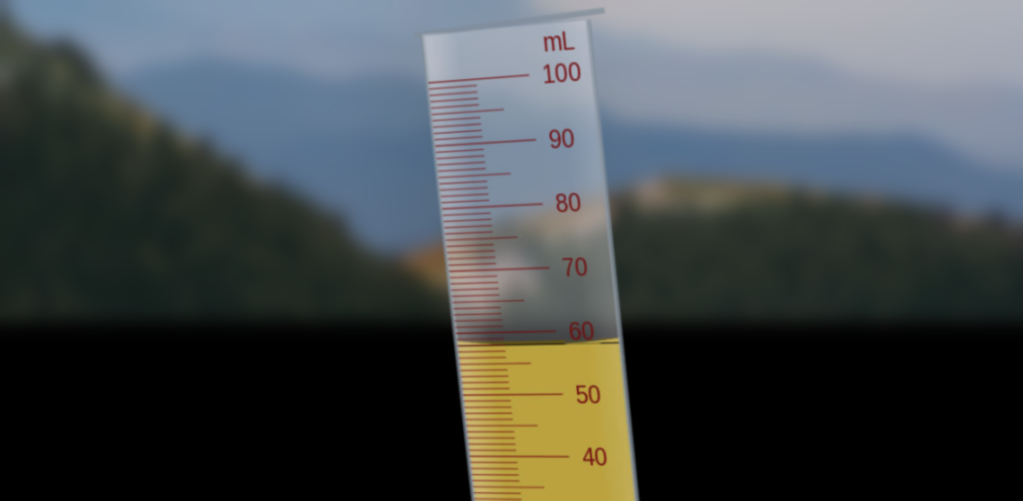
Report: 58mL
